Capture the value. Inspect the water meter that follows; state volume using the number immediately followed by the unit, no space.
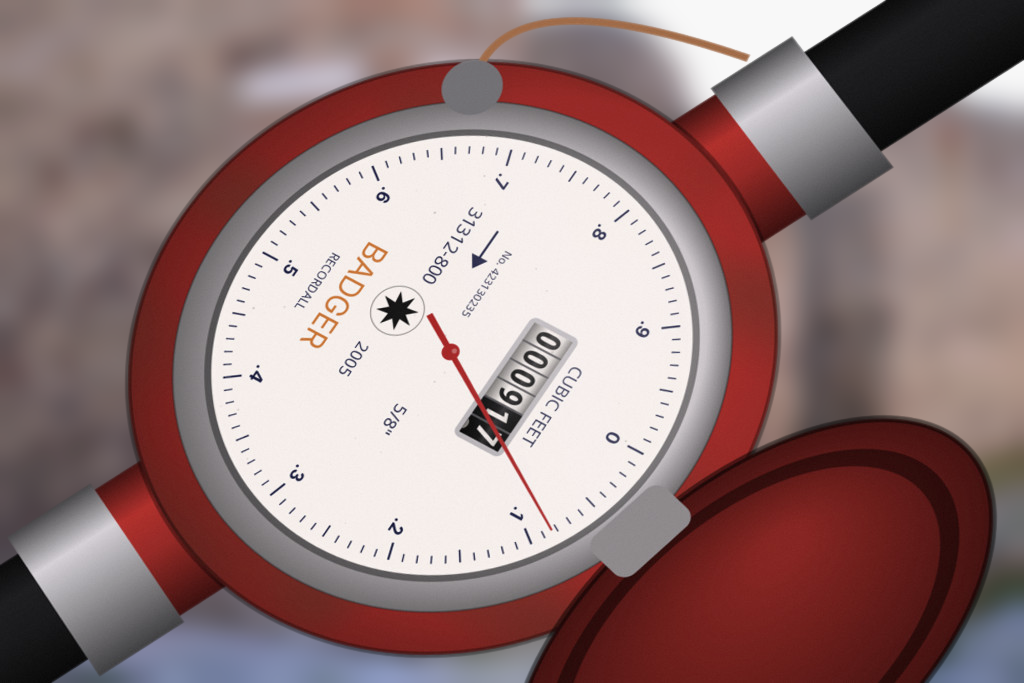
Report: 917.08ft³
